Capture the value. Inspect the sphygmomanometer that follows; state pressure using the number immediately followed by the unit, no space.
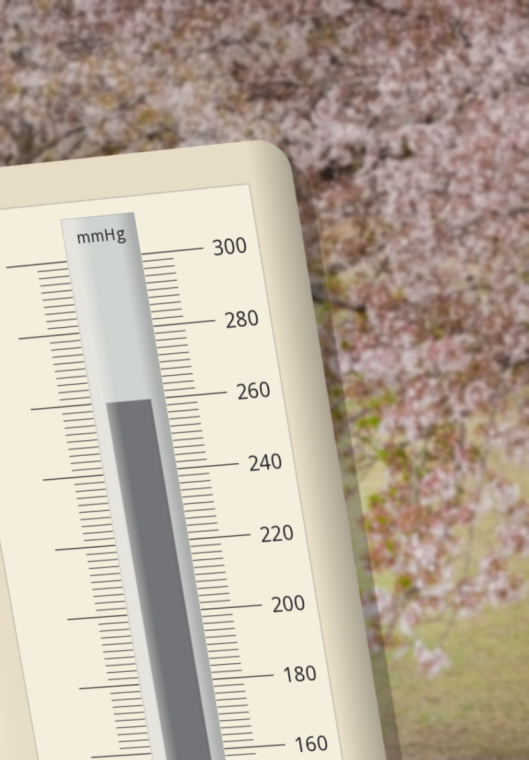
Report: 260mmHg
